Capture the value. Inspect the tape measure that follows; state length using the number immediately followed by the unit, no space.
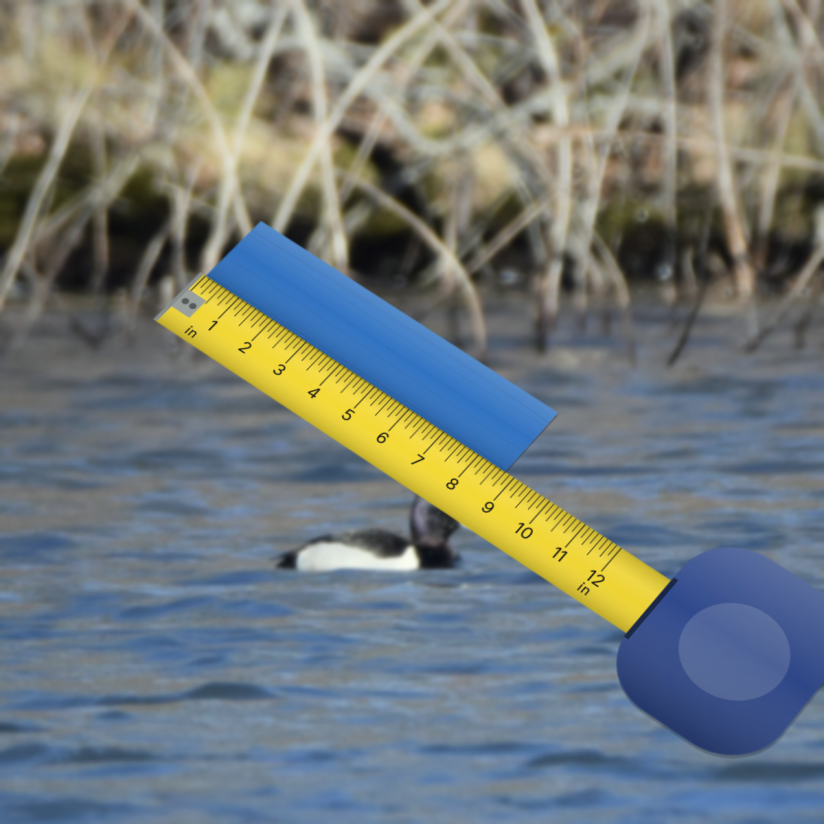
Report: 8.75in
